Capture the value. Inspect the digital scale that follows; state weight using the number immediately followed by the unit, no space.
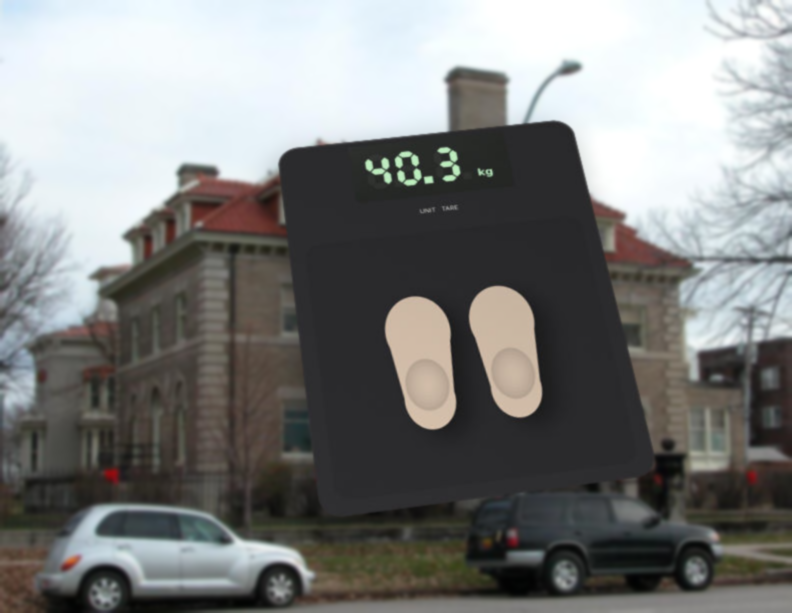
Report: 40.3kg
